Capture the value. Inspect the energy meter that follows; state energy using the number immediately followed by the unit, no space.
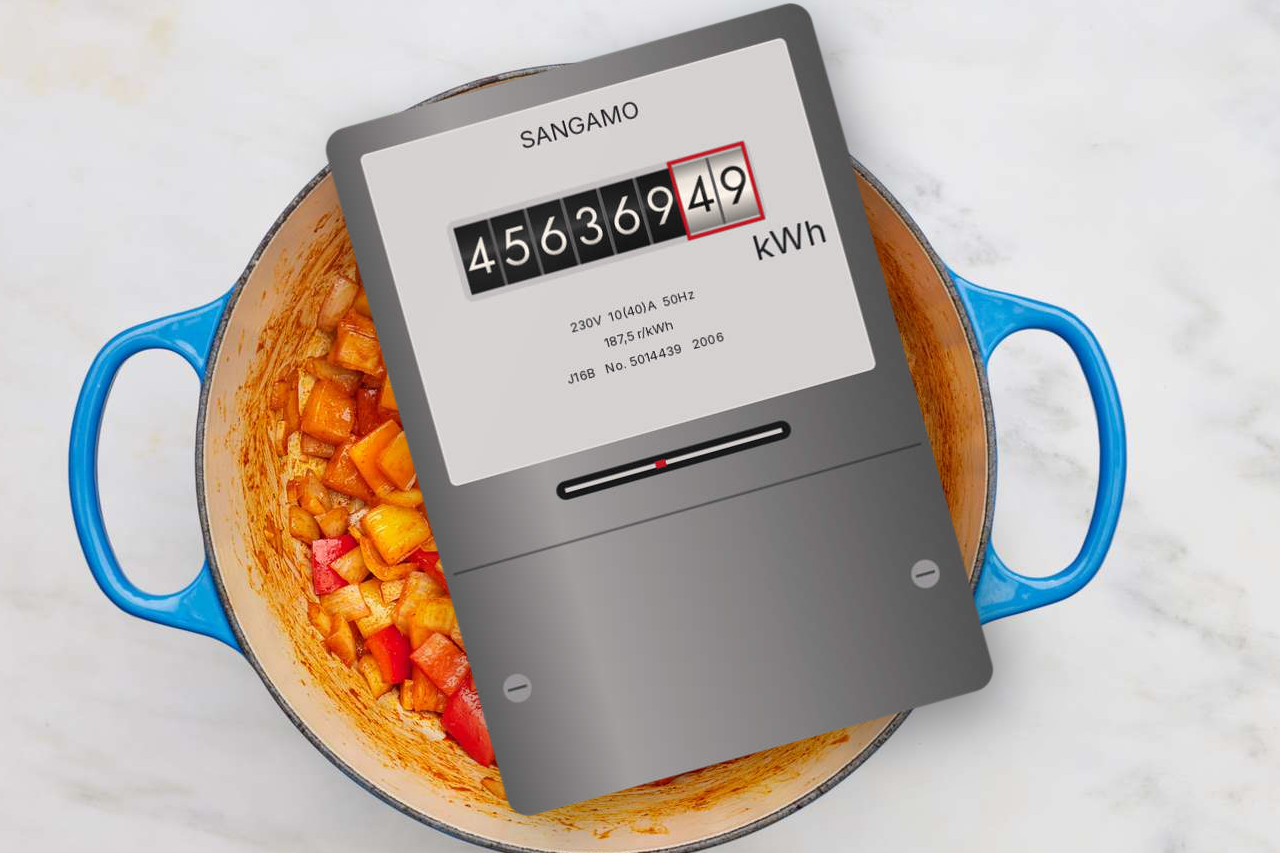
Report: 456369.49kWh
